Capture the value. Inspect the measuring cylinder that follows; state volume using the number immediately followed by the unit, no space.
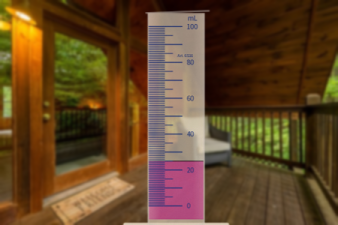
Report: 25mL
